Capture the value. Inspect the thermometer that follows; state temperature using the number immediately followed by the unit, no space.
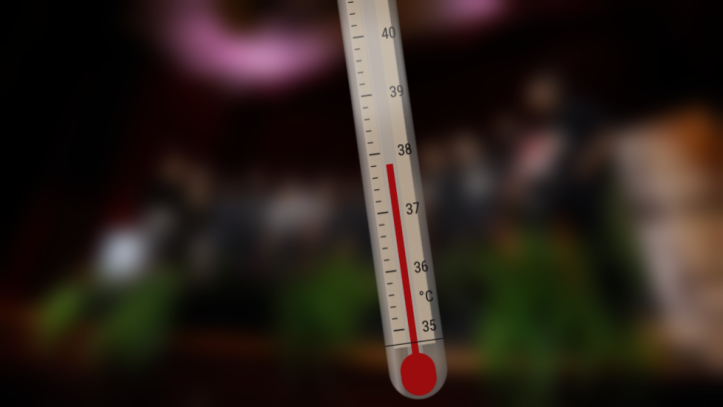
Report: 37.8°C
